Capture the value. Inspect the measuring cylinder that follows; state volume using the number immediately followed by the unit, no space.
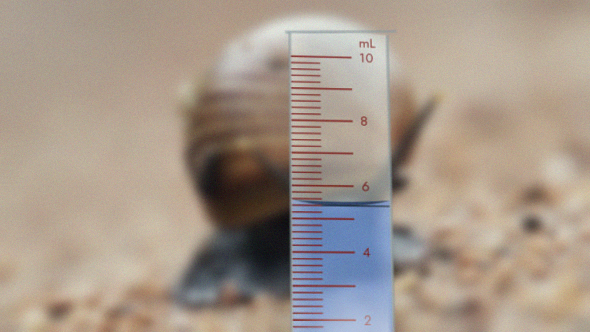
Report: 5.4mL
